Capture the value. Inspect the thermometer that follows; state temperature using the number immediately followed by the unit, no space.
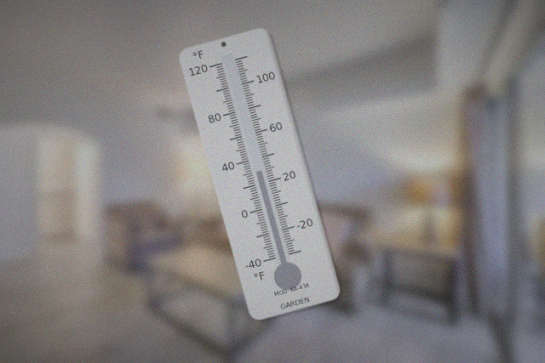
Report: 30°F
